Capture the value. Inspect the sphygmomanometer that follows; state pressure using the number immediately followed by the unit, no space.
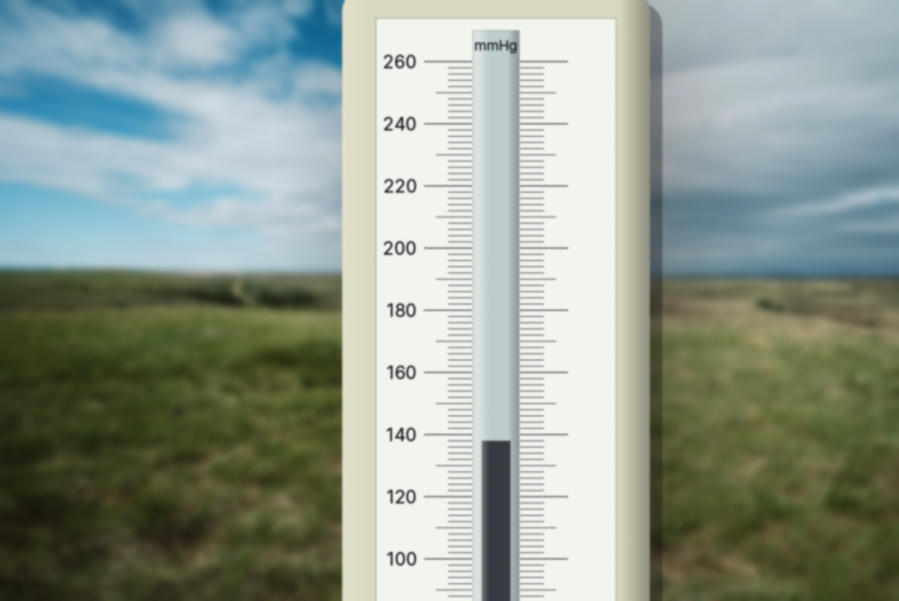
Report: 138mmHg
